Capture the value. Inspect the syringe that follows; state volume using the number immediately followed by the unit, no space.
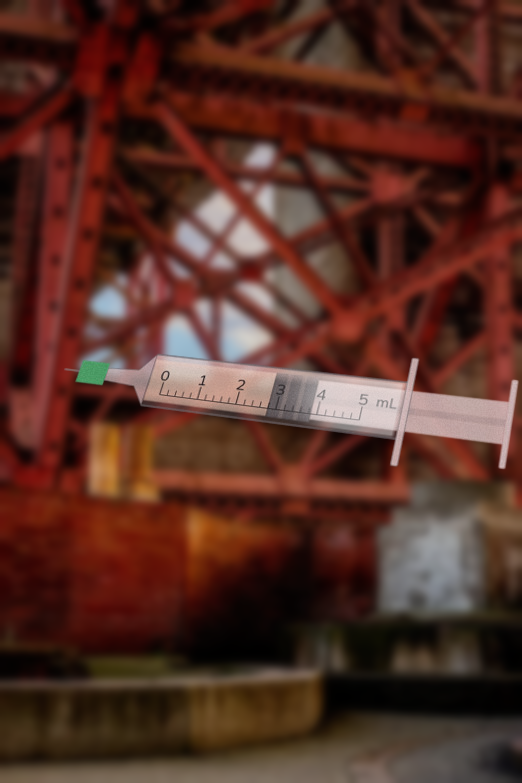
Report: 2.8mL
